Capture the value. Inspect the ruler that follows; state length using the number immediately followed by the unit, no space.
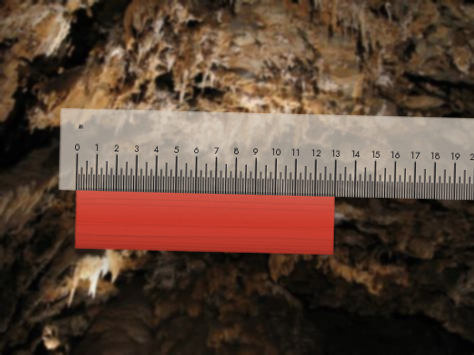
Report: 13in
